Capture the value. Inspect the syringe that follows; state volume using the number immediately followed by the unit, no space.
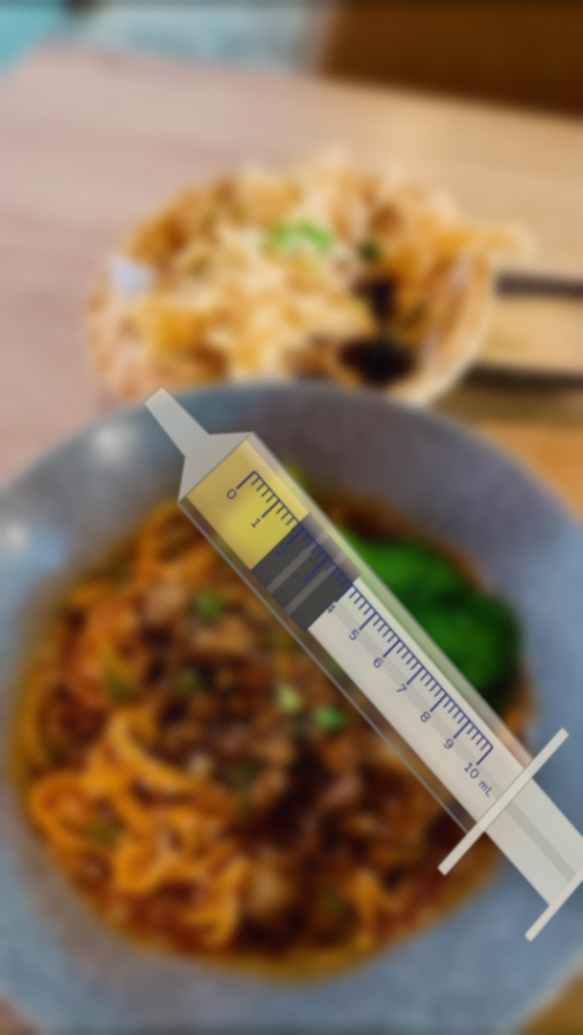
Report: 1.8mL
